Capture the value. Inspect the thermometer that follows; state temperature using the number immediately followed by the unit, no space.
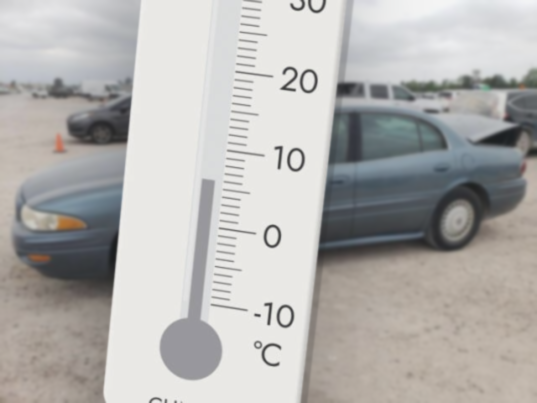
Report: 6°C
